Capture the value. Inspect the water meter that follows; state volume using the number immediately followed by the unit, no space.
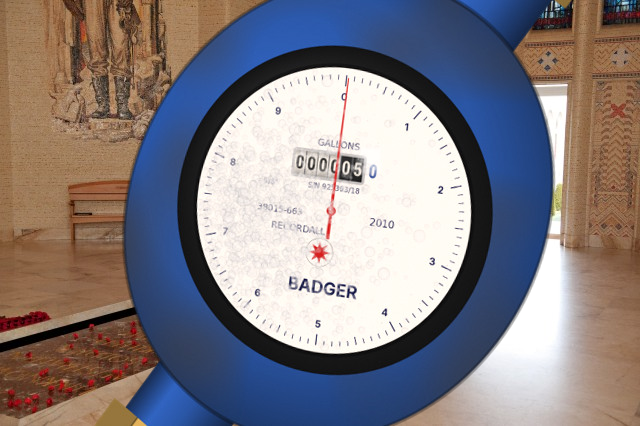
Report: 50.0gal
